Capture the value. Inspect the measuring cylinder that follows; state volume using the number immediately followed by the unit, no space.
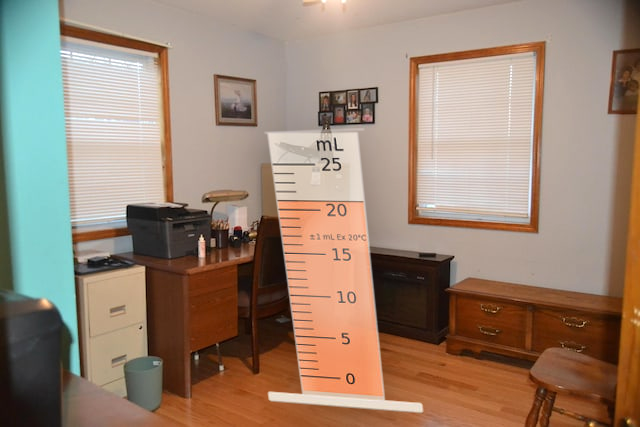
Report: 21mL
